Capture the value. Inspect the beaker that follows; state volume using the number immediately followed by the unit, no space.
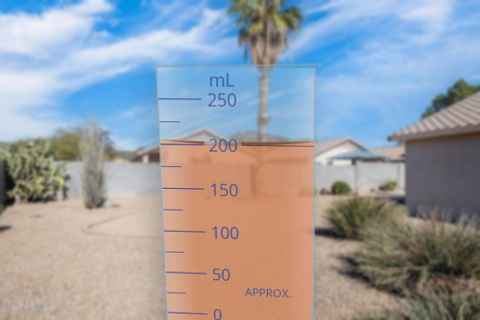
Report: 200mL
